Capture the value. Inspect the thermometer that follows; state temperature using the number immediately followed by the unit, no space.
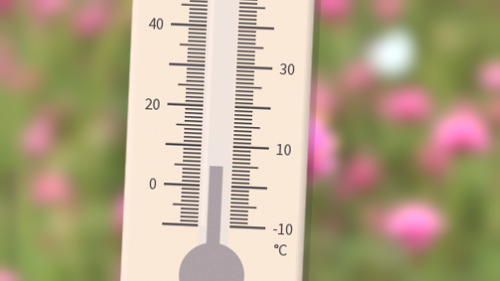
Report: 5°C
